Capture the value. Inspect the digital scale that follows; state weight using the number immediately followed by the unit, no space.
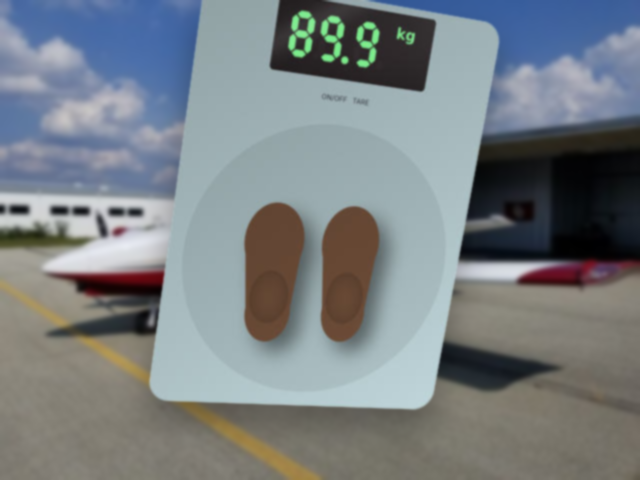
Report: 89.9kg
